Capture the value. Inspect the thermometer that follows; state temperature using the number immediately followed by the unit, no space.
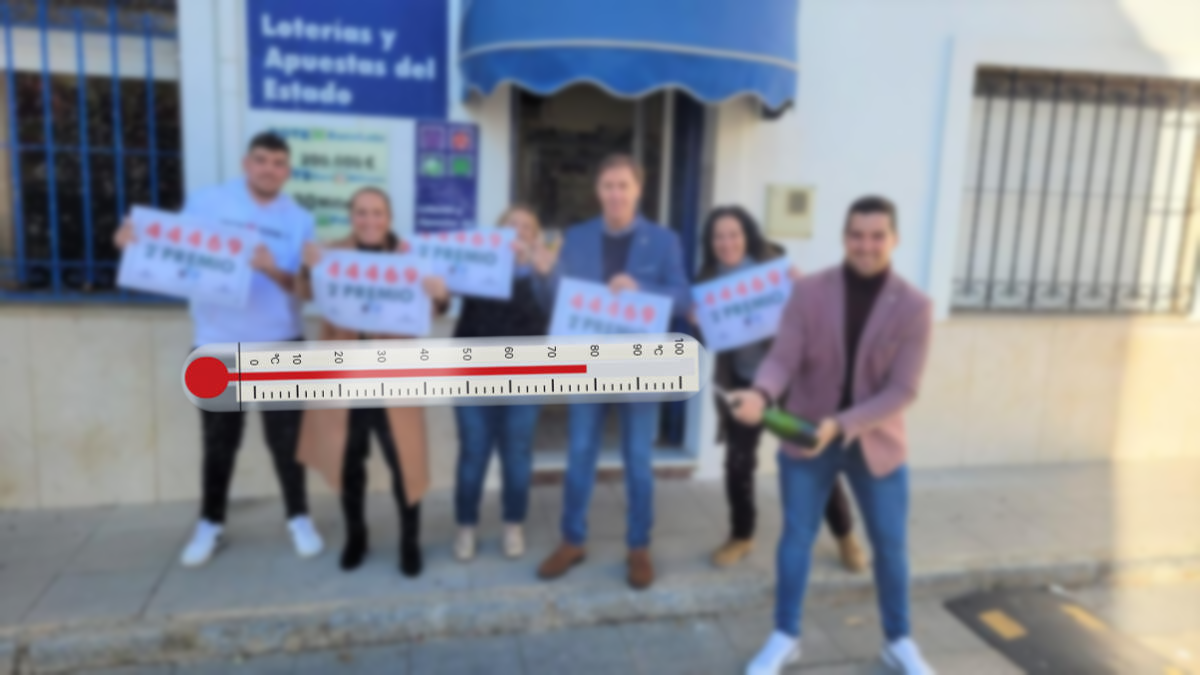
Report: 78°C
